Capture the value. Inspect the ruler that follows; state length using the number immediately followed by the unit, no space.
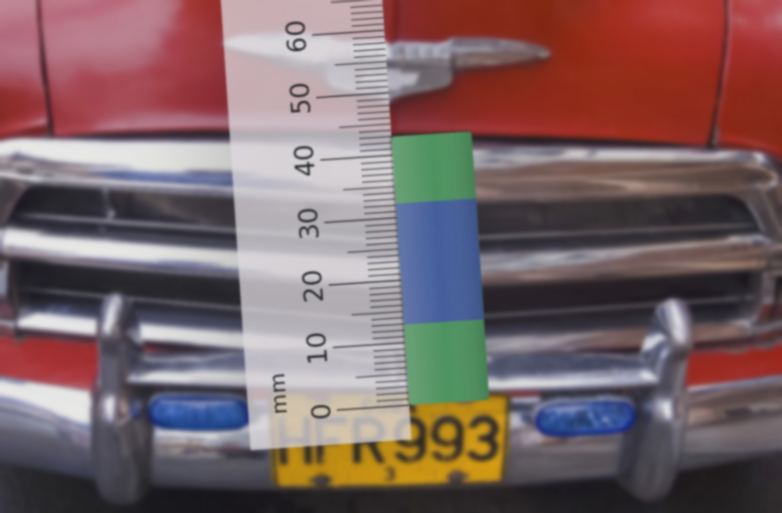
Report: 43mm
